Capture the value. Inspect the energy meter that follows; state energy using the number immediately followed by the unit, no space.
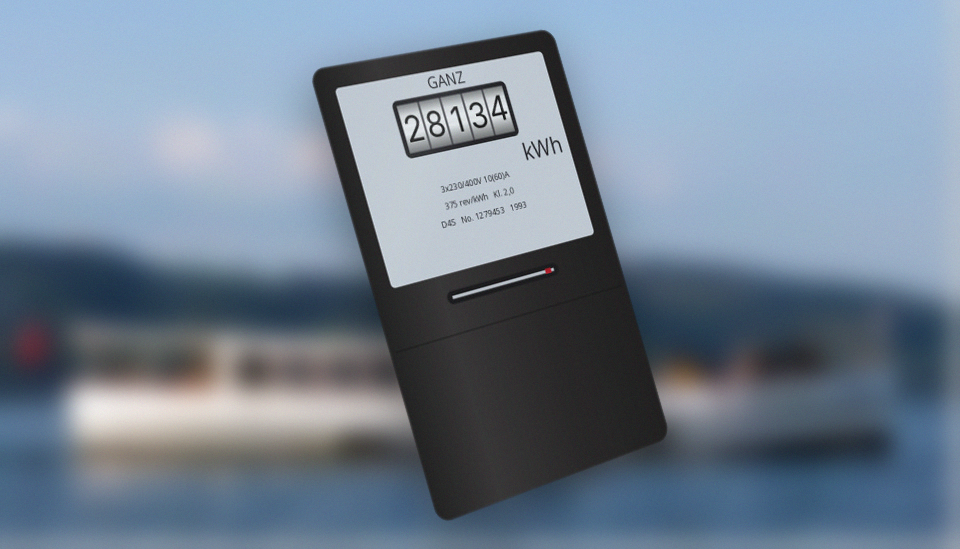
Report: 28134kWh
